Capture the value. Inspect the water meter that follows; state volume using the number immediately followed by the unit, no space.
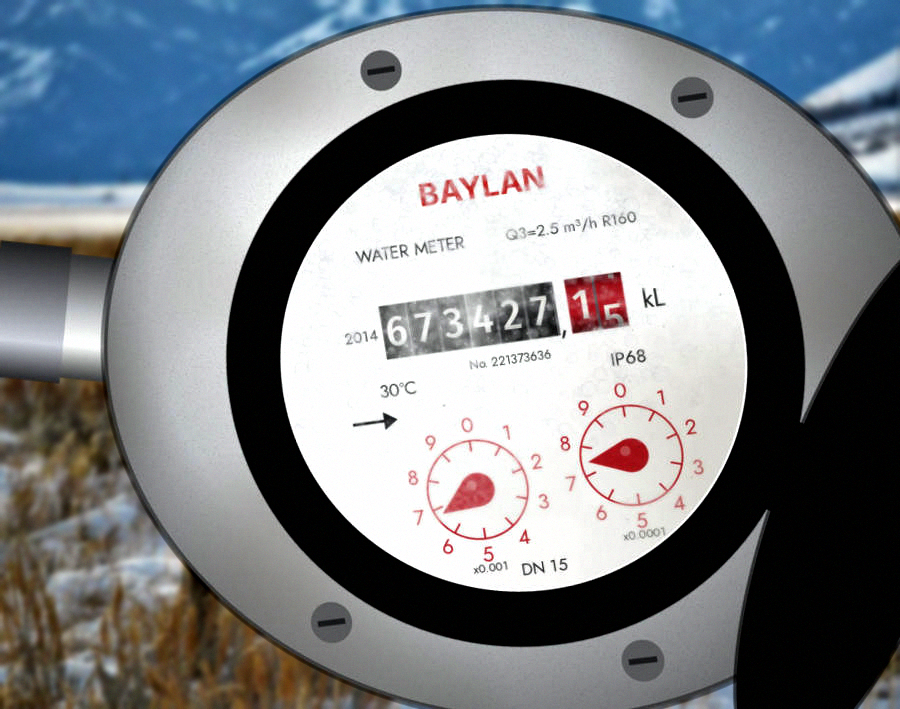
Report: 673427.1467kL
